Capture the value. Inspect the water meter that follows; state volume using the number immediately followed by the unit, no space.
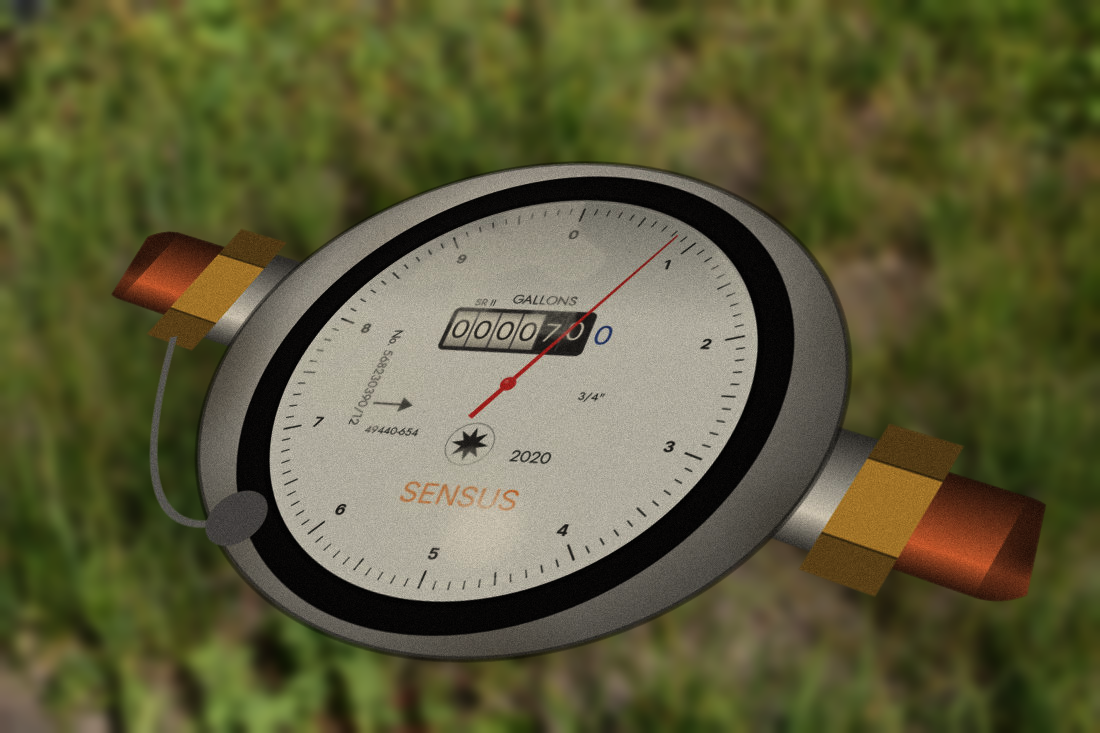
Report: 700.8gal
